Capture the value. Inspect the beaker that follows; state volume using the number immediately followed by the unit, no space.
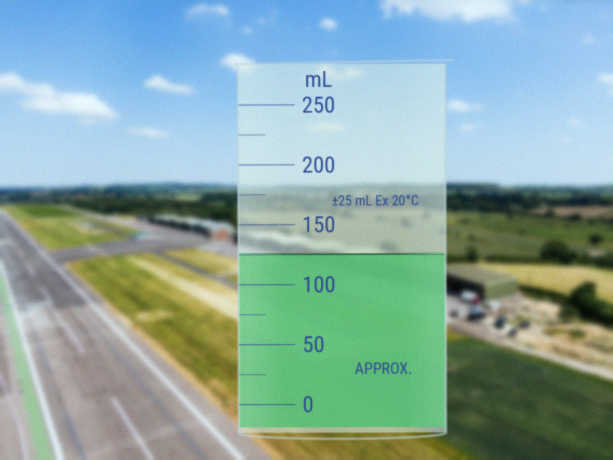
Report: 125mL
